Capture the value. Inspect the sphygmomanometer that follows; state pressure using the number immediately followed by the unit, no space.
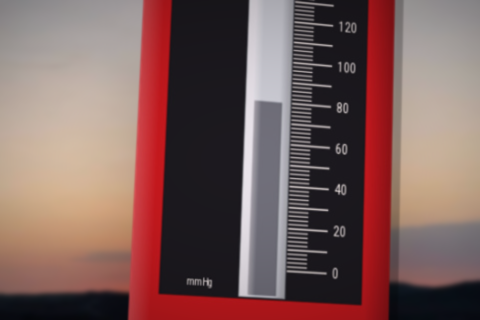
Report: 80mmHg
